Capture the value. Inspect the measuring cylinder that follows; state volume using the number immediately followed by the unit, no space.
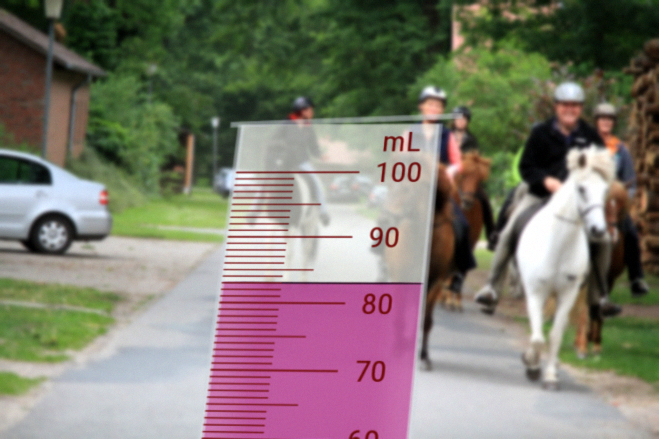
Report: 83mL
